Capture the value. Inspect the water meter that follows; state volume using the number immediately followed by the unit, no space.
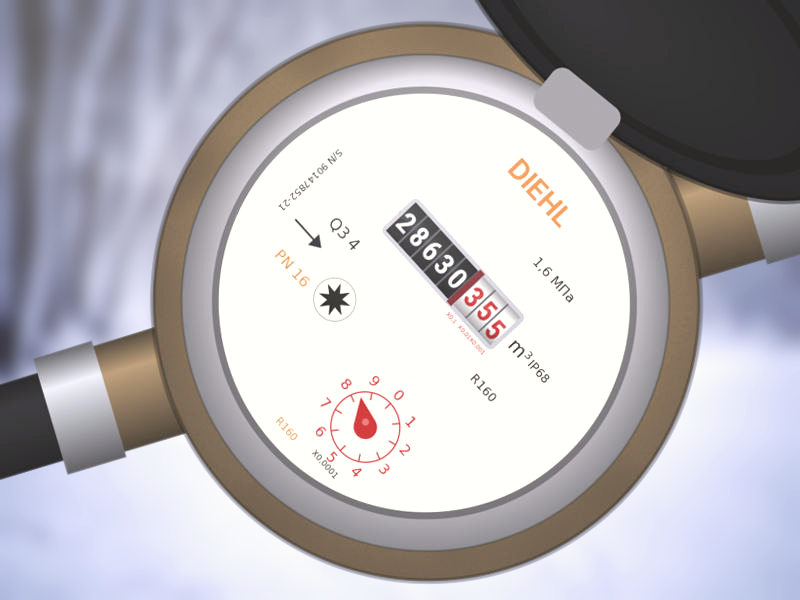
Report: 28630.3548m³
